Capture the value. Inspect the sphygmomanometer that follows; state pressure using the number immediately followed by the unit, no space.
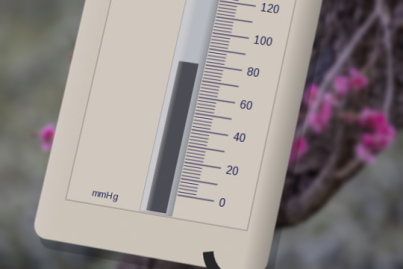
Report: 80mmHg
